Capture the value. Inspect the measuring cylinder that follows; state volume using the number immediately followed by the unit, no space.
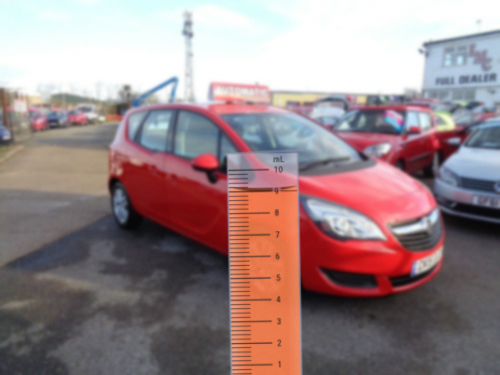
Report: 9mL
